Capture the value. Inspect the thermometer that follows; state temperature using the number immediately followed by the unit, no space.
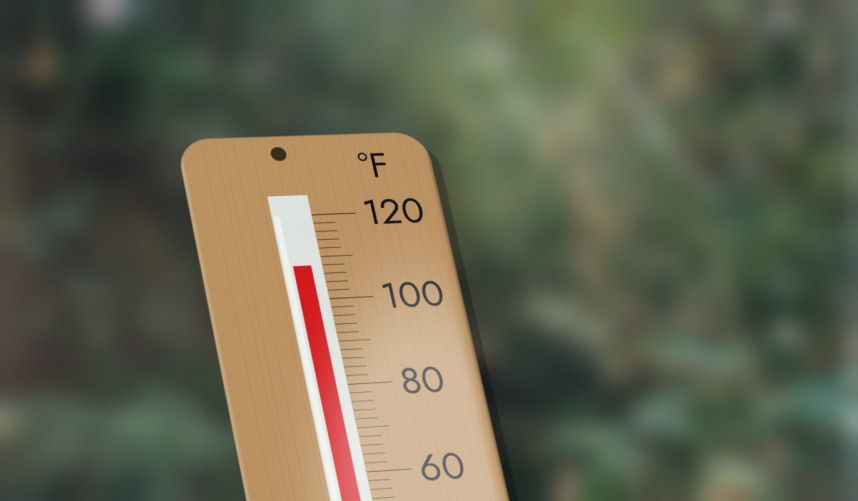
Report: 108°F
